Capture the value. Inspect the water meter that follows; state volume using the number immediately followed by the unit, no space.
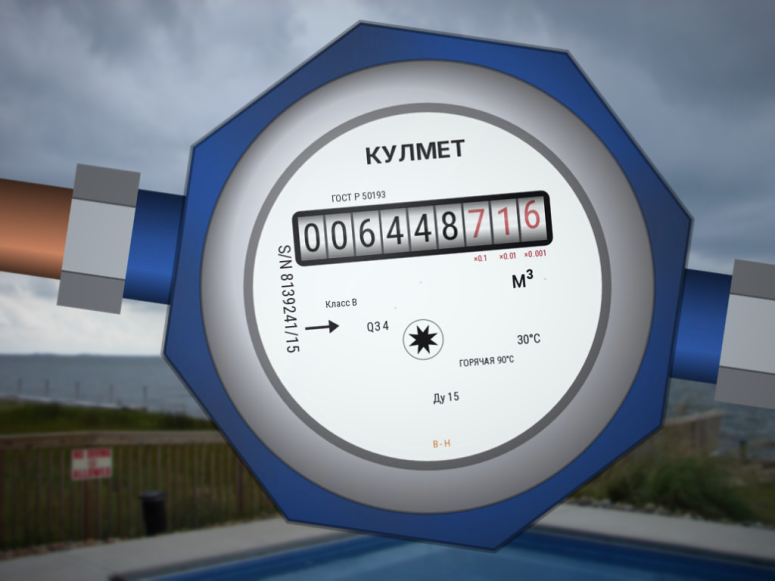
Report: 6448.716m³
